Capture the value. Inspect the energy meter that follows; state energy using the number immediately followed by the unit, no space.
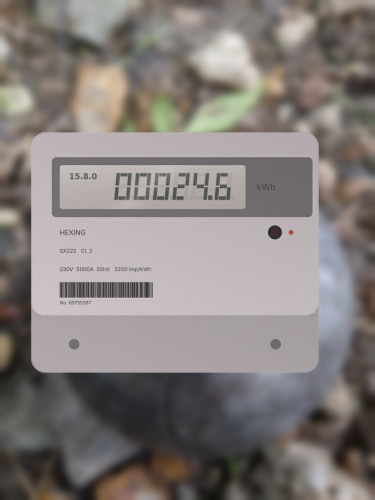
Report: 24.6kWh
